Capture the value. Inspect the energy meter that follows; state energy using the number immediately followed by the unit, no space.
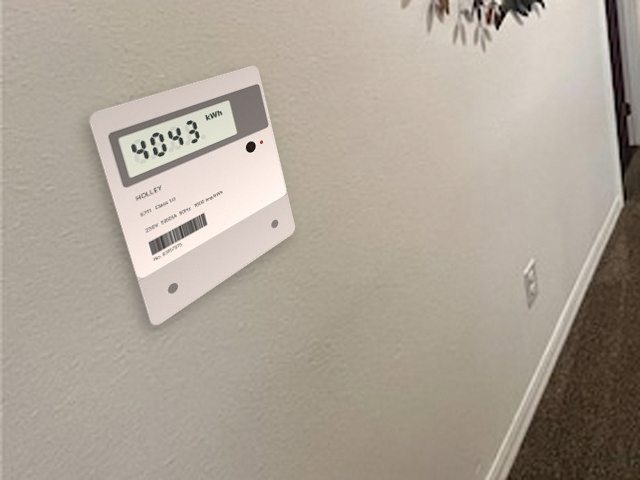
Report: 4043kWh
